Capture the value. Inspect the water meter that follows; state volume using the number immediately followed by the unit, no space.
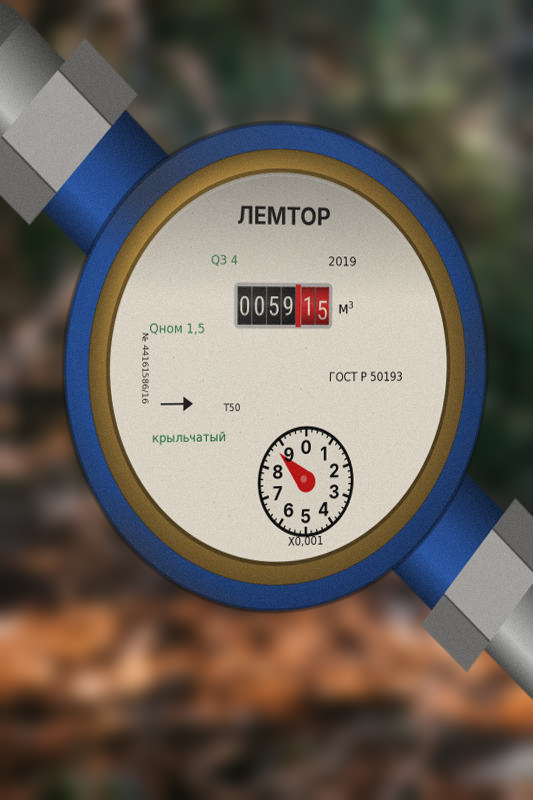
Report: 59.148m³
